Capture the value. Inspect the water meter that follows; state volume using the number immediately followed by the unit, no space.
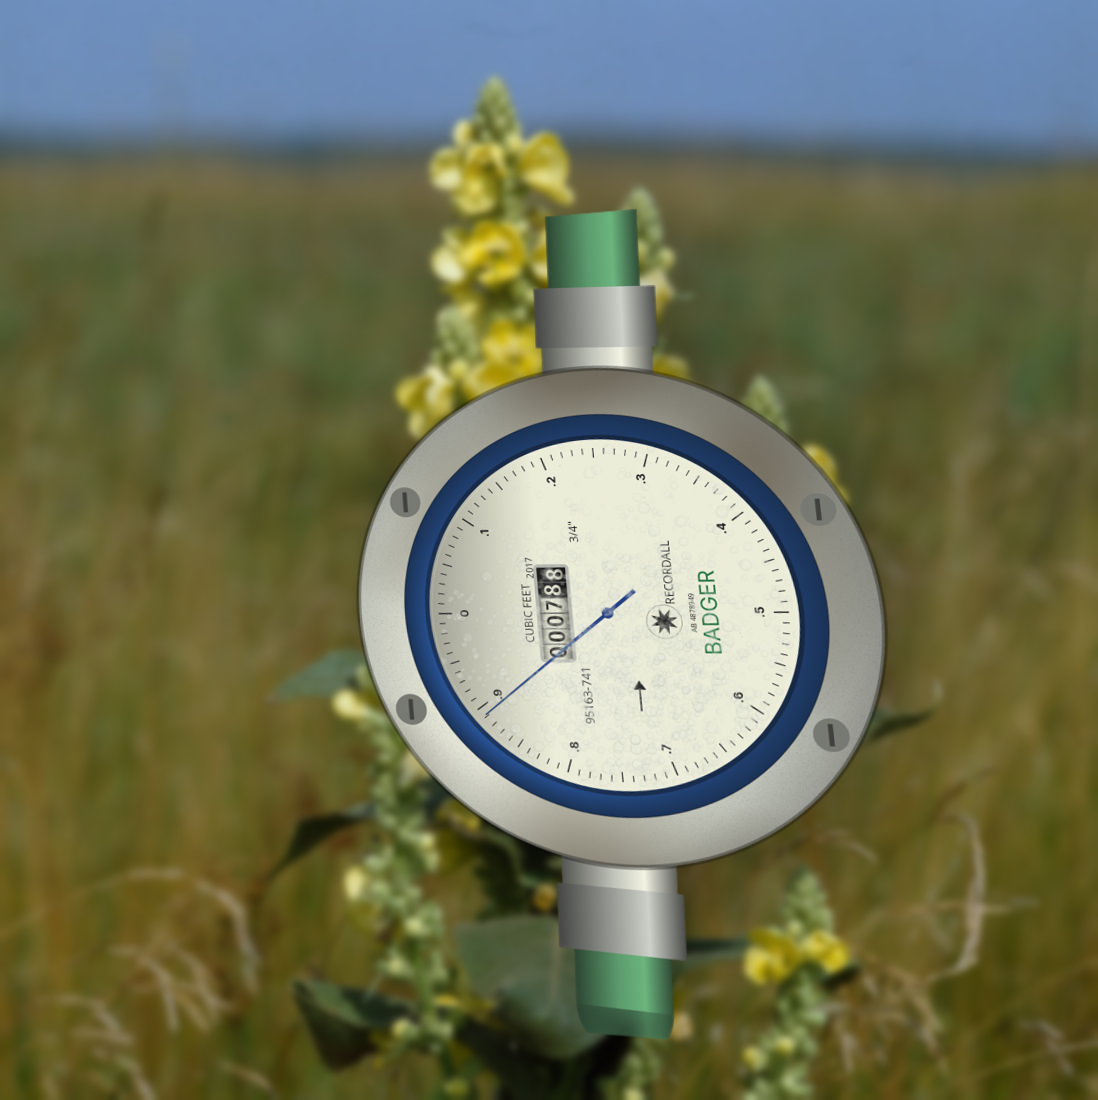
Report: 787.89ft³
